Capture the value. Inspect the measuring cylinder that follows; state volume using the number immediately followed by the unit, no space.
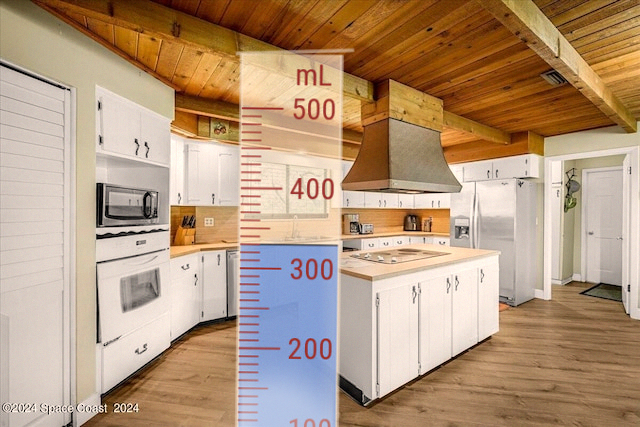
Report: 330mL
